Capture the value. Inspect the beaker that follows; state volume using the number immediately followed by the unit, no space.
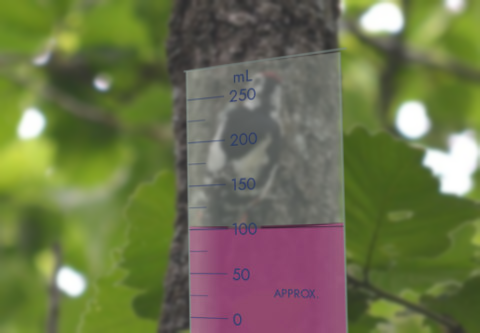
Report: 100mL
